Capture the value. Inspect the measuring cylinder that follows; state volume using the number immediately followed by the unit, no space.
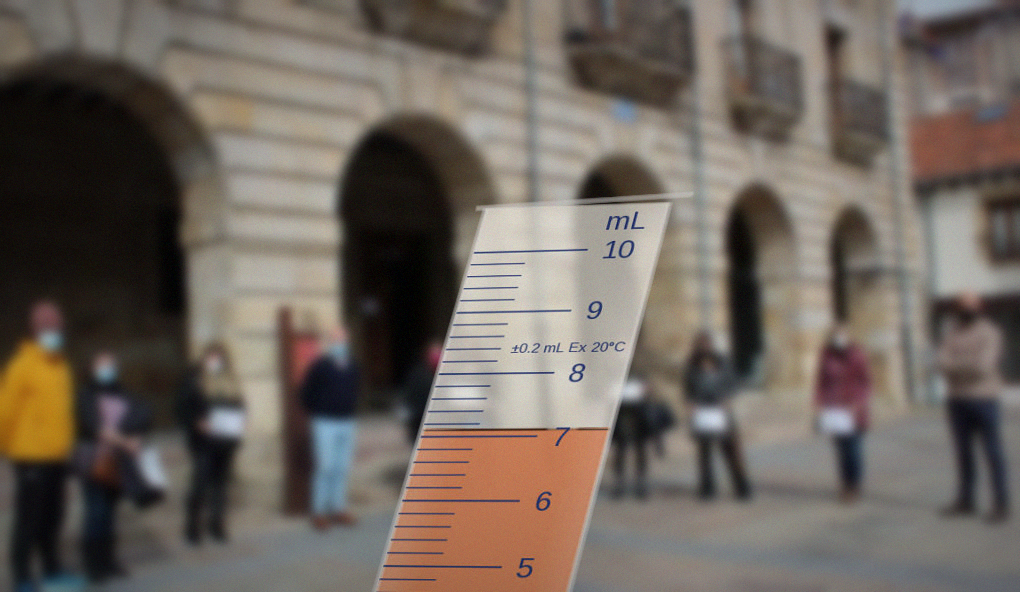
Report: 7.1mL
